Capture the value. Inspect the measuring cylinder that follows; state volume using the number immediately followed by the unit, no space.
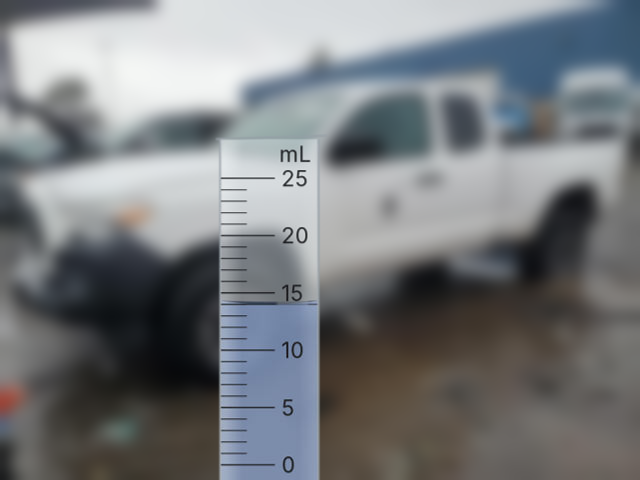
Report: 14mL
